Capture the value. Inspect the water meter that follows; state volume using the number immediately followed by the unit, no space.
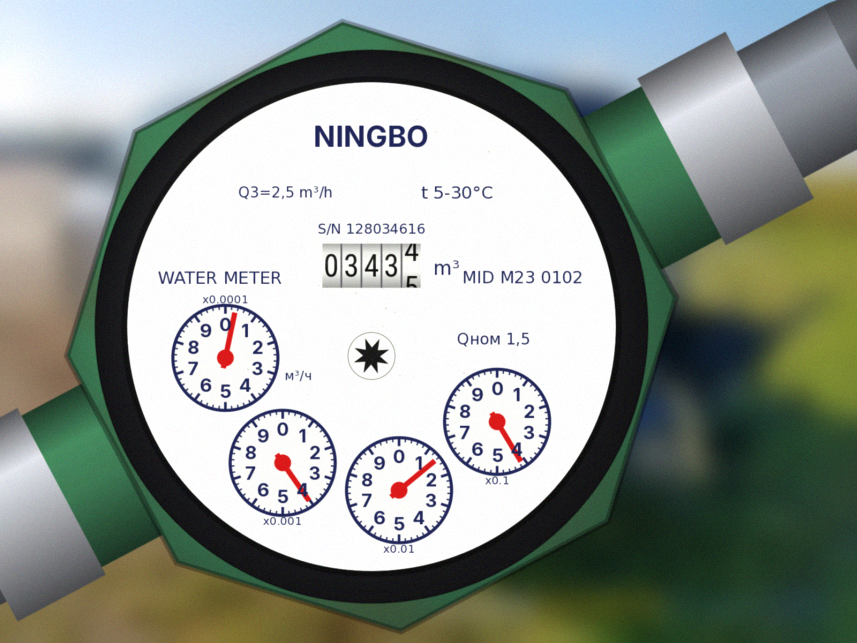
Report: 3434.4140m³
